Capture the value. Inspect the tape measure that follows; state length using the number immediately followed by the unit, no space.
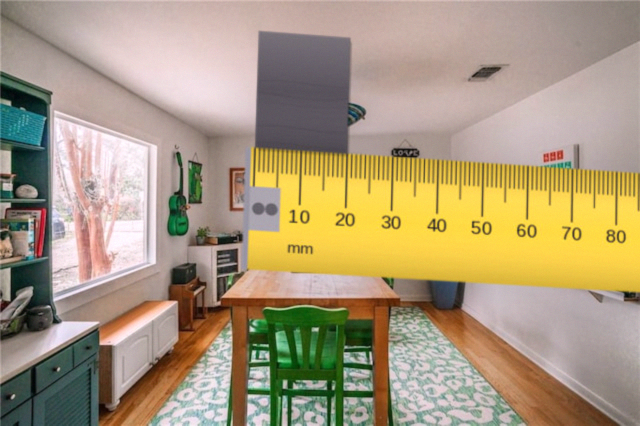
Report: 20mm
